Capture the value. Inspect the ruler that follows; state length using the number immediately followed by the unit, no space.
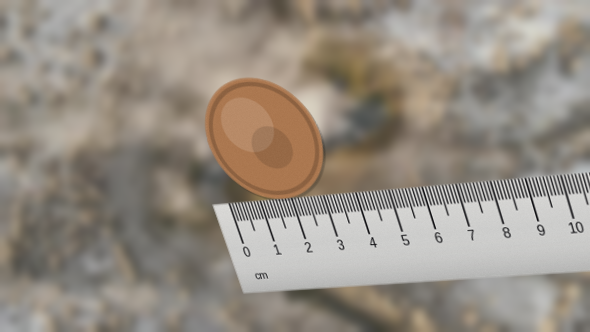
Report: 3.5cm
